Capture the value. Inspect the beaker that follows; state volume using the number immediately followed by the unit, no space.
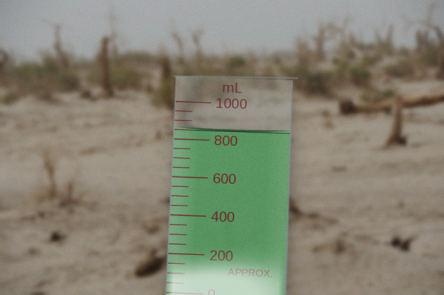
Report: 850mL
